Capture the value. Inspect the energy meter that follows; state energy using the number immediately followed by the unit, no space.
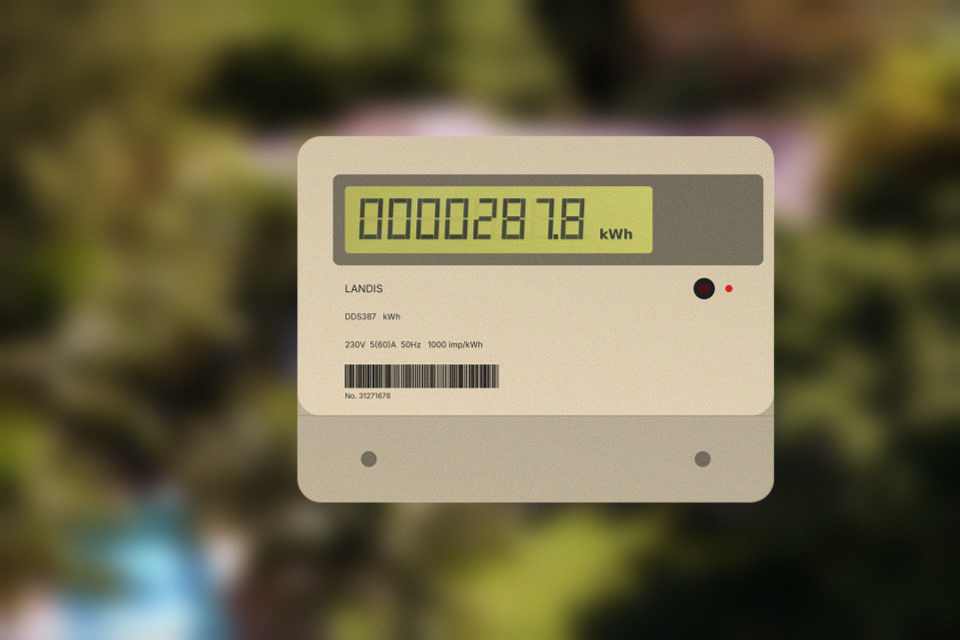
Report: 287.8kWh
